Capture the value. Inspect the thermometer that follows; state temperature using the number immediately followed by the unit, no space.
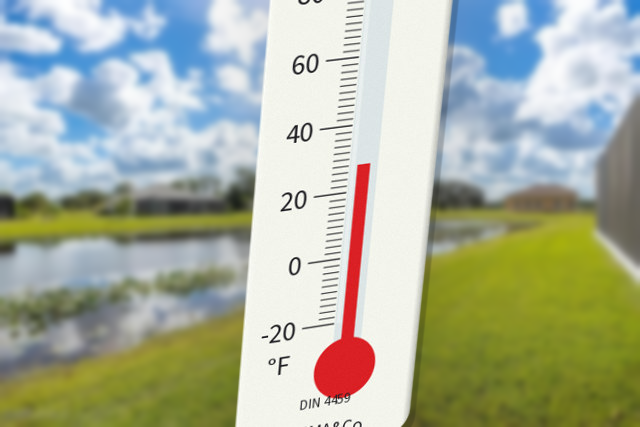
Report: 28°F
